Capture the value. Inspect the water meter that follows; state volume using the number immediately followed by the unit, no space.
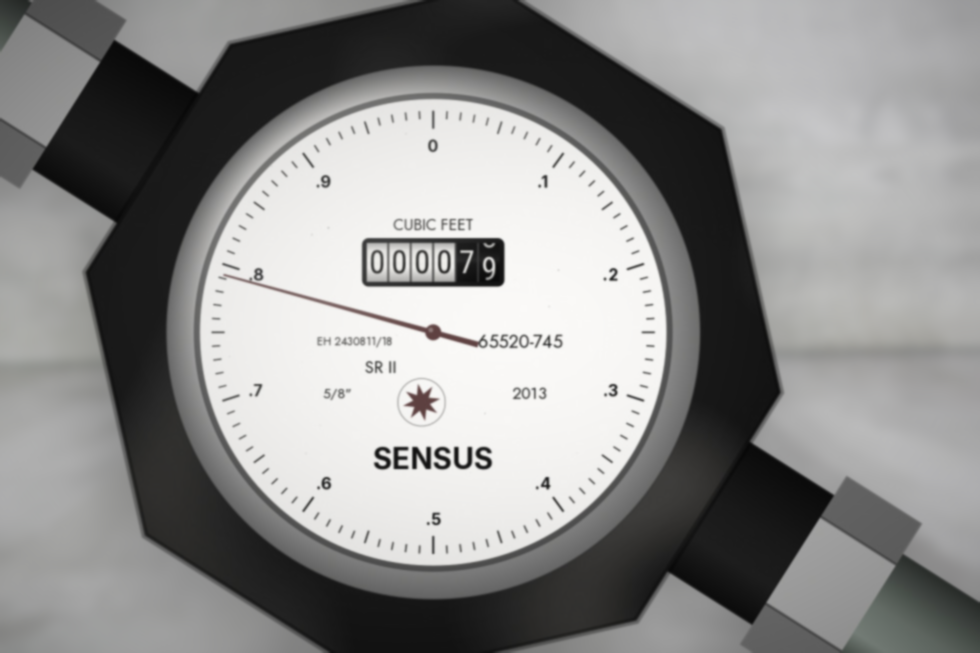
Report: 78.79ft³
